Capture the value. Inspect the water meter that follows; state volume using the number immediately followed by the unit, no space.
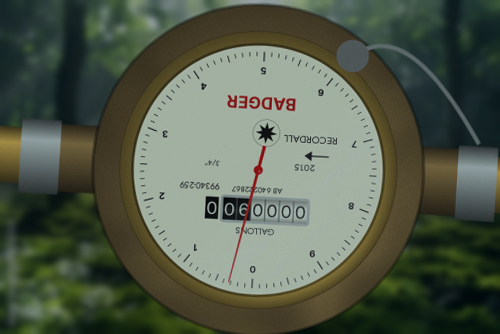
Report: 900.3gal
